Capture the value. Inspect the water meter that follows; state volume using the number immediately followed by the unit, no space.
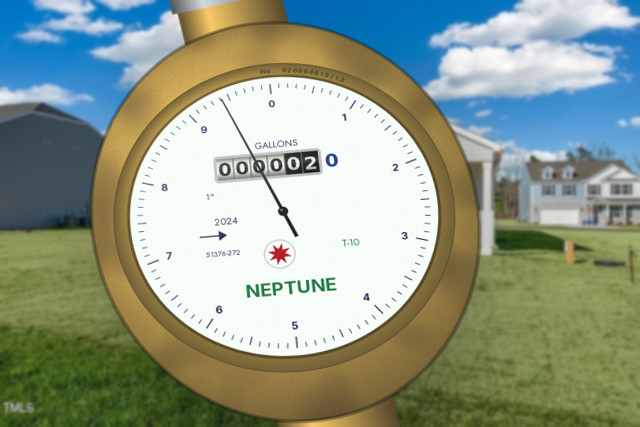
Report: 19.4gal
